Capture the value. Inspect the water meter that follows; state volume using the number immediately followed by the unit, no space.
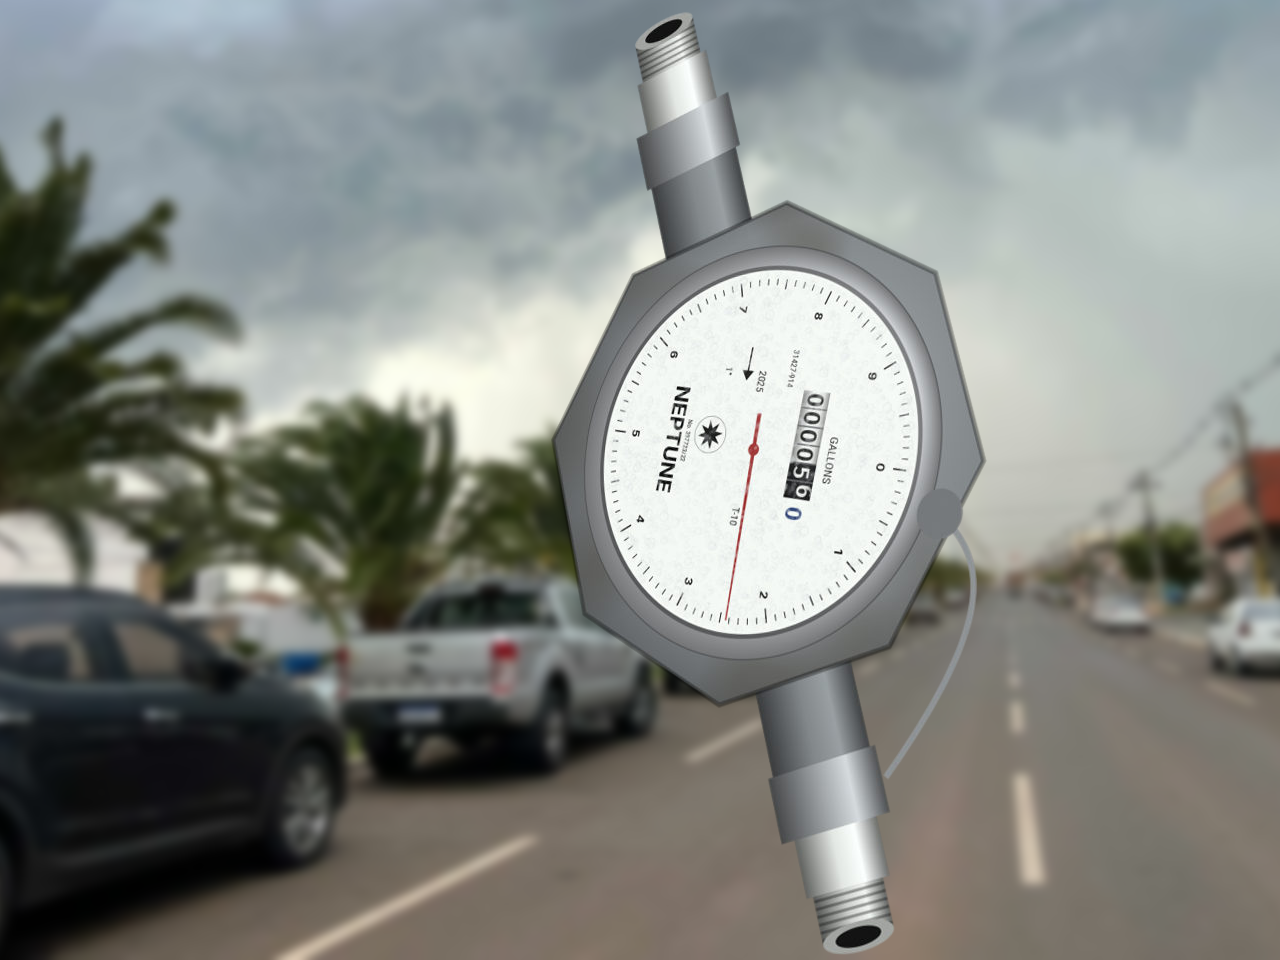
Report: 562.4gal
